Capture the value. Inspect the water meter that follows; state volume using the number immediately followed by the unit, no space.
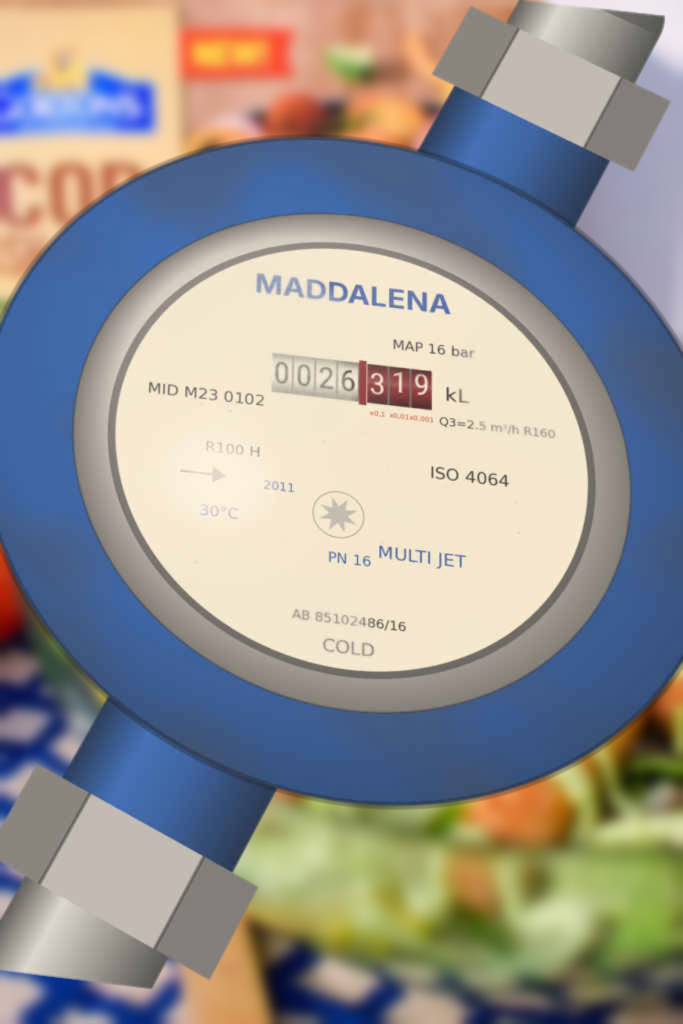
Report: 26.319kL
